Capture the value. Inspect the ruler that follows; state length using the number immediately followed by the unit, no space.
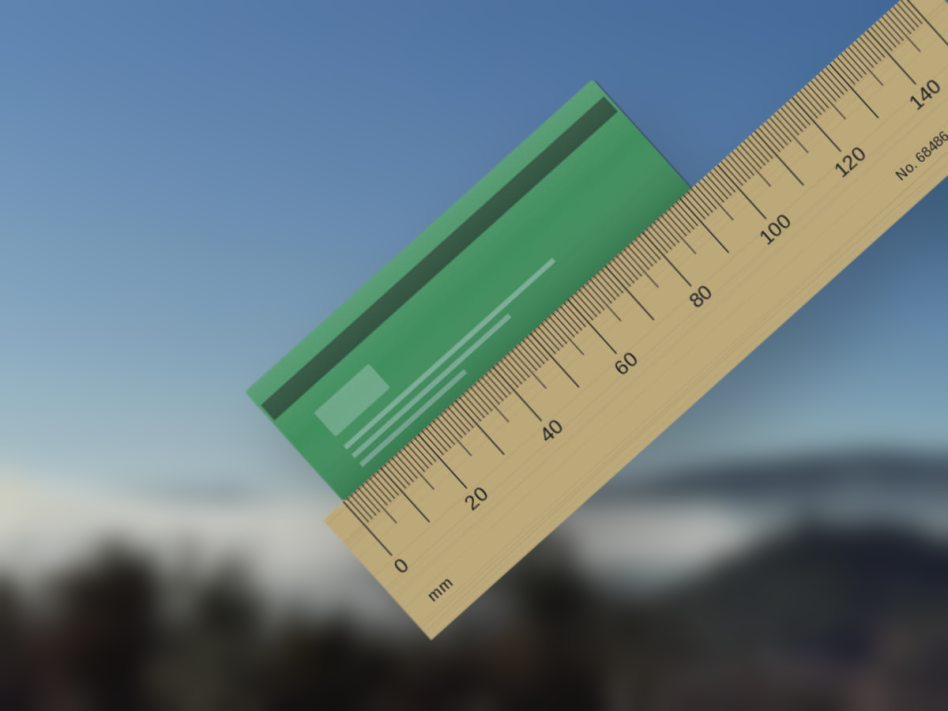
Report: 93mm
